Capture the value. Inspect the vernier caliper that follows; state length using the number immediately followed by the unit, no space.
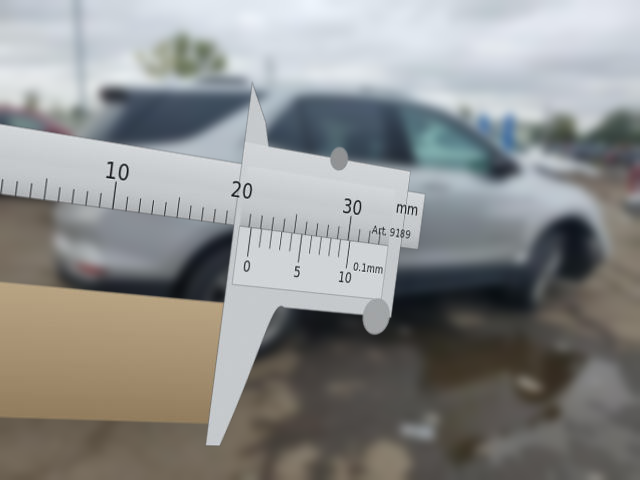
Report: 21.2mm
